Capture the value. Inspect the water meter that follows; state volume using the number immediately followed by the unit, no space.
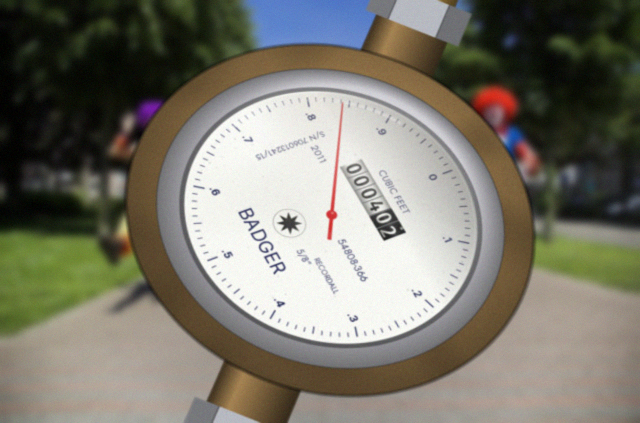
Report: 401.84ft³
